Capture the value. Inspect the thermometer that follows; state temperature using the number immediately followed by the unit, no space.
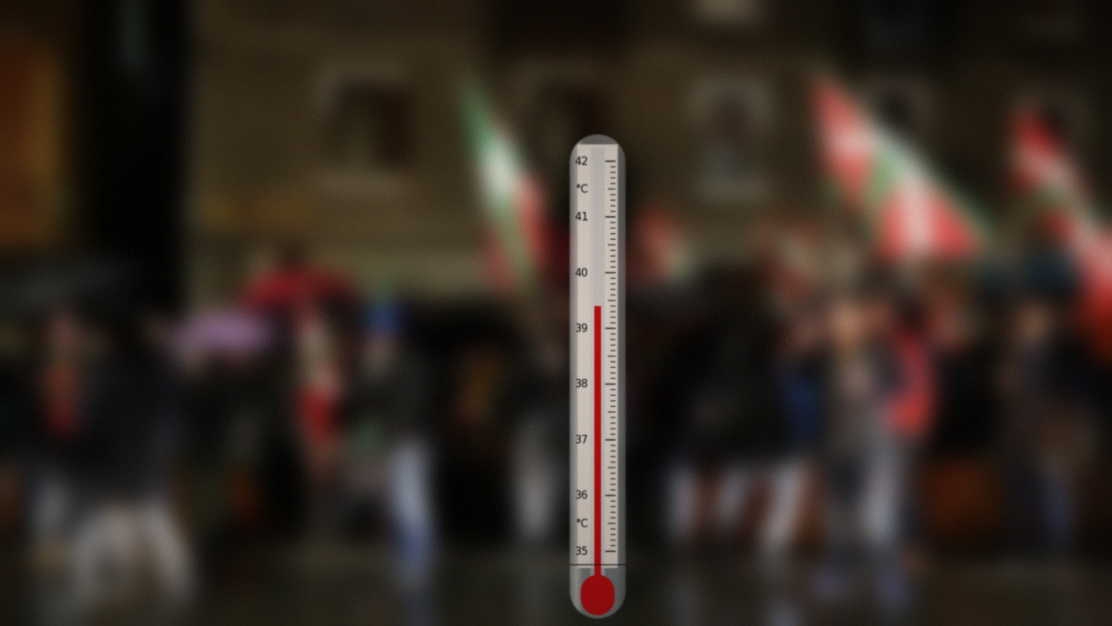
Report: 39.4°C
